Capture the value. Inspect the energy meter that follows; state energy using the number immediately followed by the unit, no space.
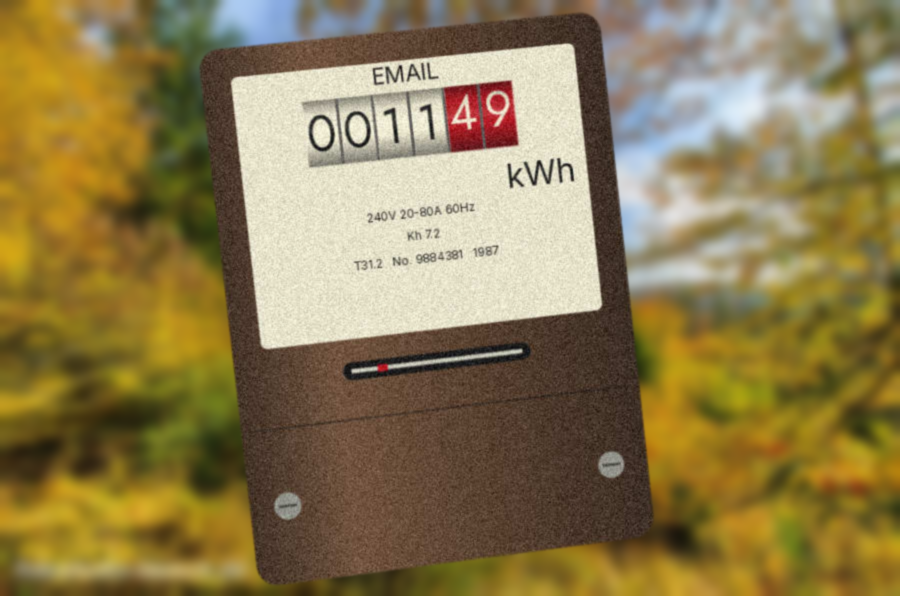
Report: 11.49kWh
